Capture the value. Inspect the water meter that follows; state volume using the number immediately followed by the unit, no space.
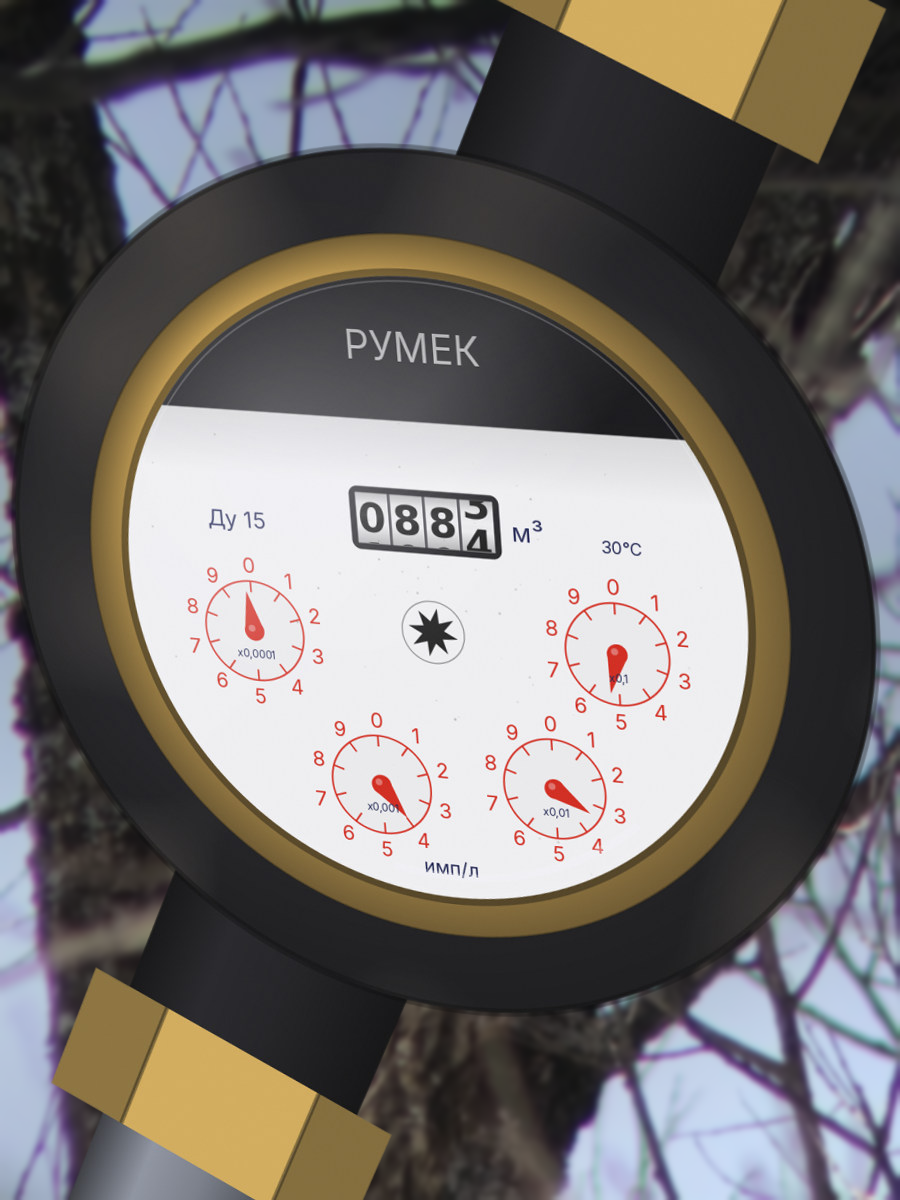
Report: 883.5339m³
